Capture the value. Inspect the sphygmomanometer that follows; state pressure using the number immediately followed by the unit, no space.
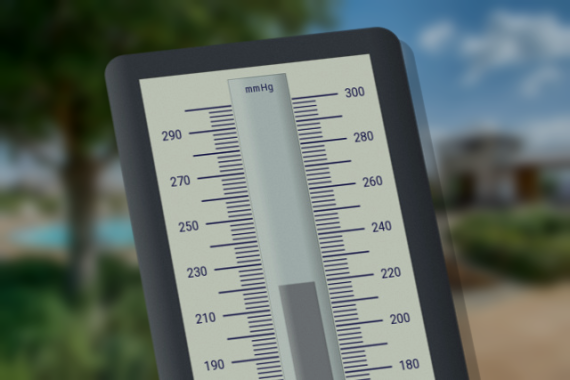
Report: 220mmHg
